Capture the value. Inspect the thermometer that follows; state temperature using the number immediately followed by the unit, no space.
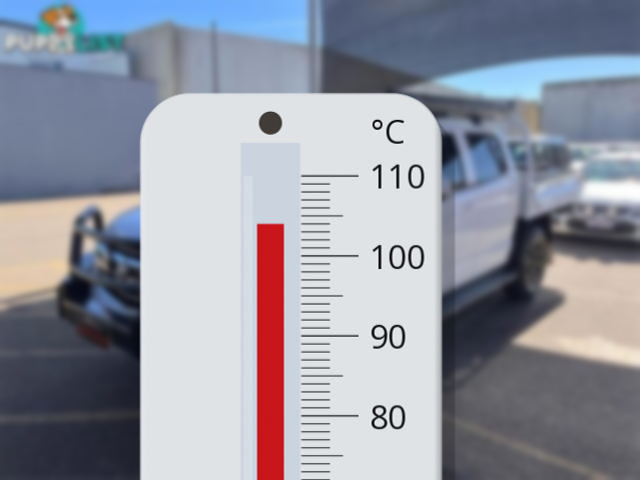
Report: 104°C
